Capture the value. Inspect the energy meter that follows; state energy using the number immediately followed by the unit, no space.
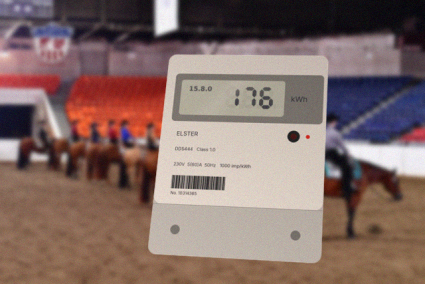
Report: 176kWh
